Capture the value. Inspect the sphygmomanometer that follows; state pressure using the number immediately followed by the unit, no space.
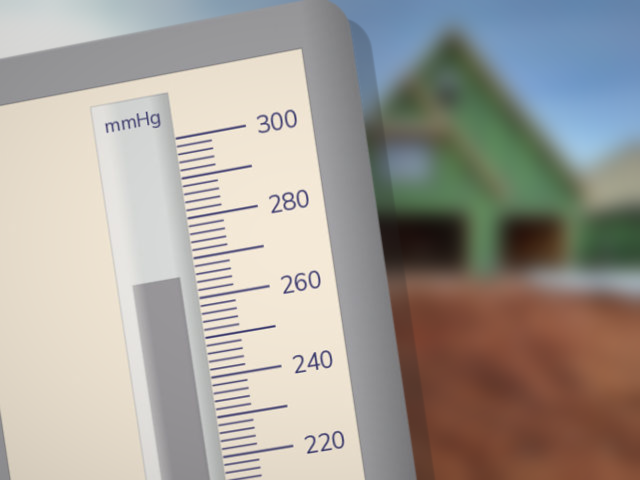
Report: 266mmHg
